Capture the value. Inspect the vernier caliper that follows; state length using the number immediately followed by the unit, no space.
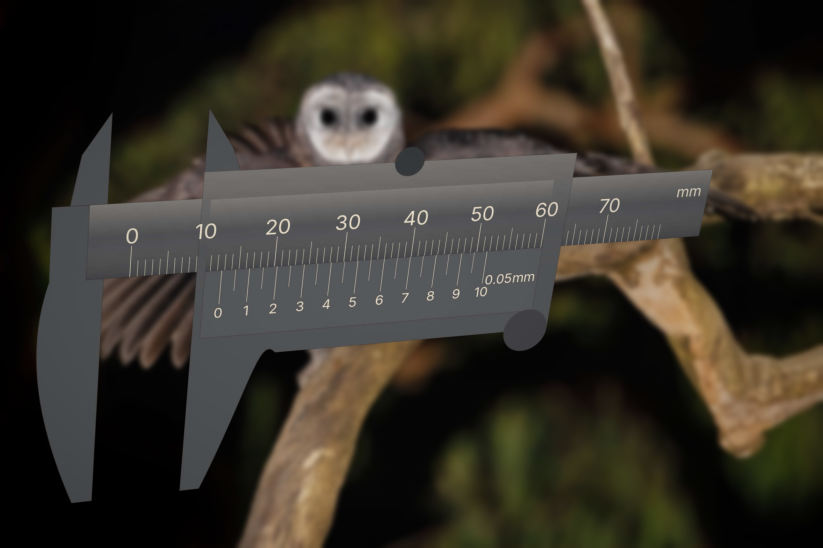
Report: 12.6mm
